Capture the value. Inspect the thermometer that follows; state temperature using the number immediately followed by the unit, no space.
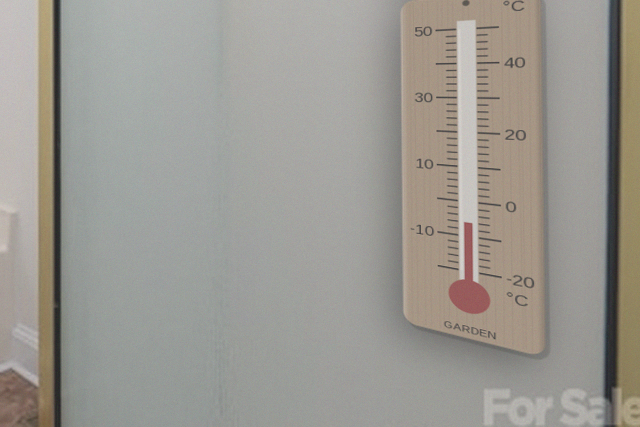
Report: -6°C
